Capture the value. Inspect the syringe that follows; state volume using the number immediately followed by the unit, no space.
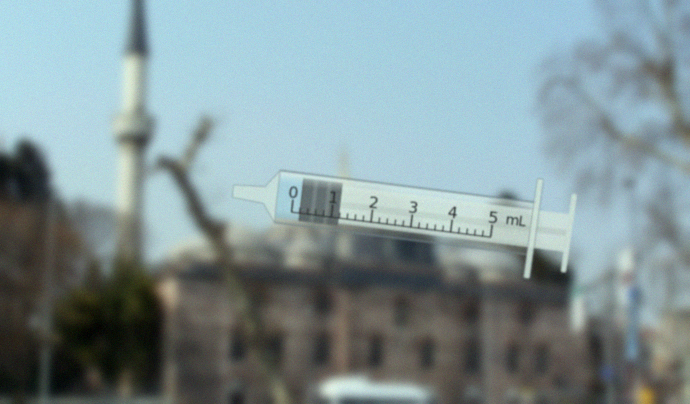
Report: 0.2mL
